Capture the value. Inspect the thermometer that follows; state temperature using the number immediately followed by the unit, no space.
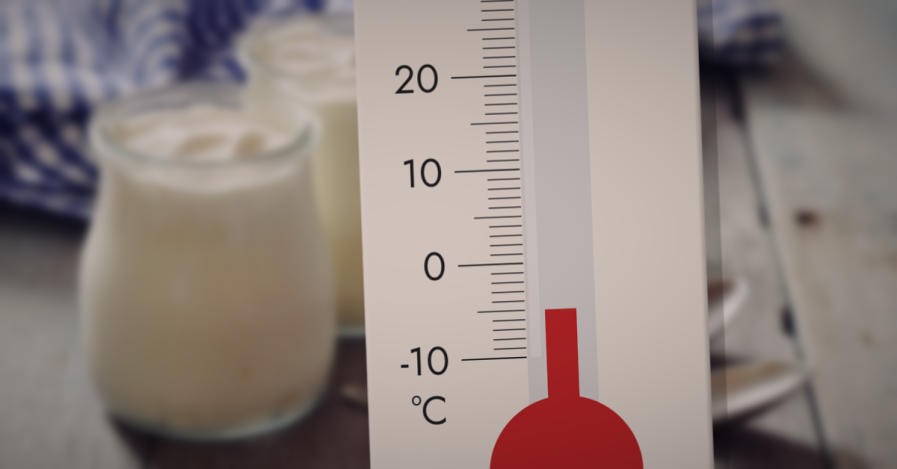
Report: -5°C
